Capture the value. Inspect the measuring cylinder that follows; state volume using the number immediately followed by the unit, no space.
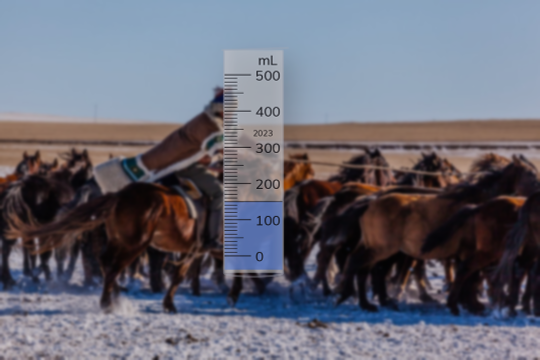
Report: 150mL
